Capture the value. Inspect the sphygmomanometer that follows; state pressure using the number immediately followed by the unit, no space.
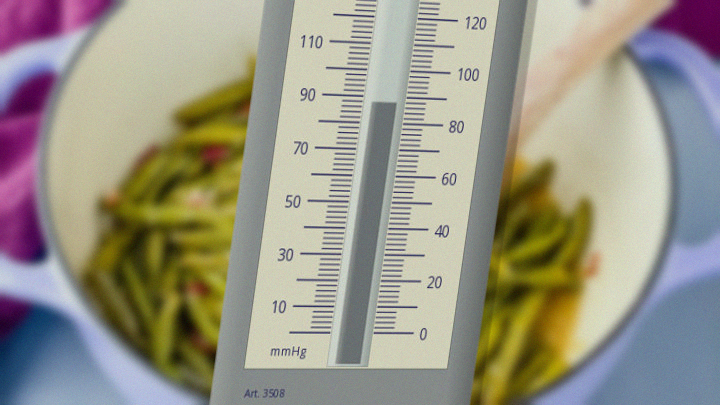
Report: 88mmHg
